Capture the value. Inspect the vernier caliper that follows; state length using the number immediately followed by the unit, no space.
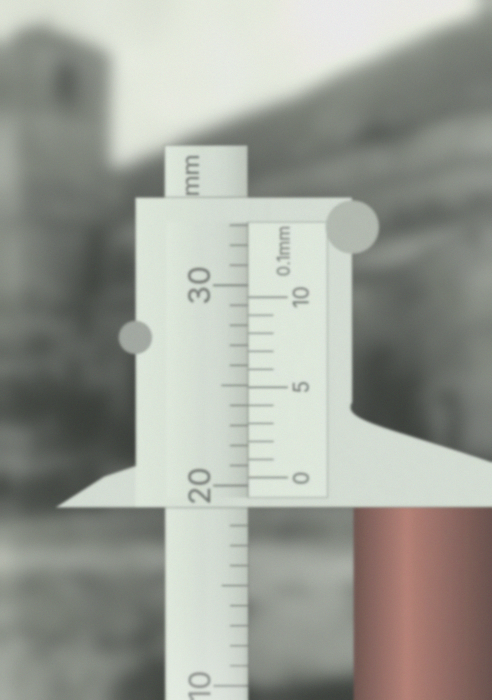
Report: 20.4mm
